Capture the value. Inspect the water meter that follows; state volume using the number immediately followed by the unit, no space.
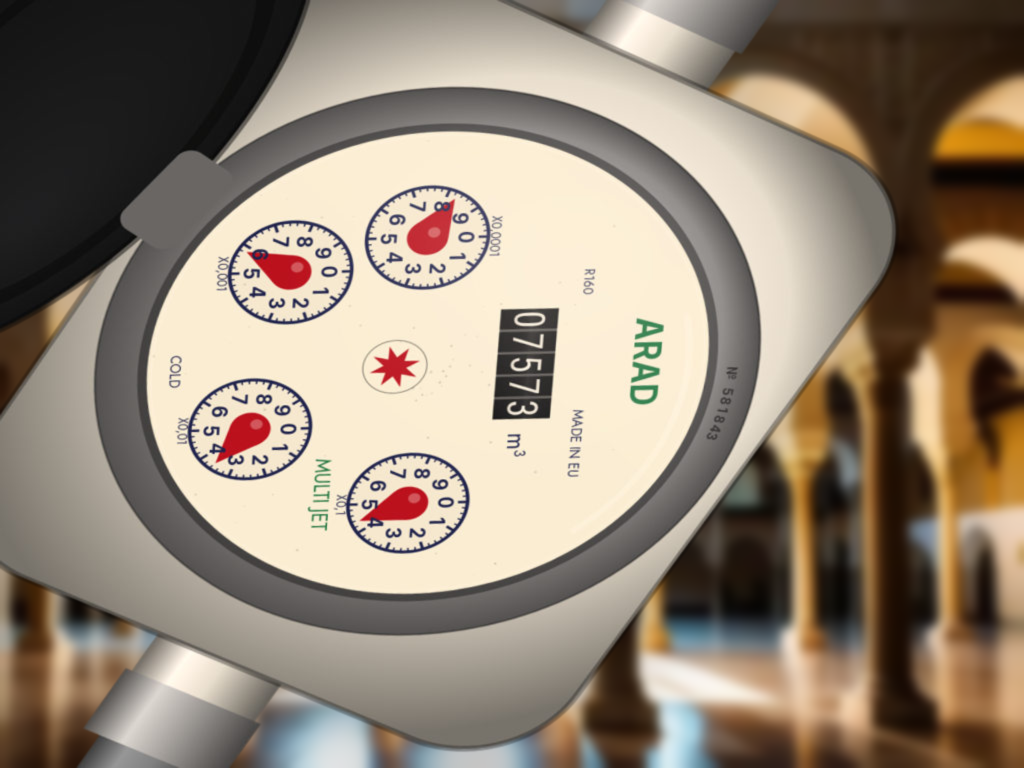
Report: 7573.4358m³
